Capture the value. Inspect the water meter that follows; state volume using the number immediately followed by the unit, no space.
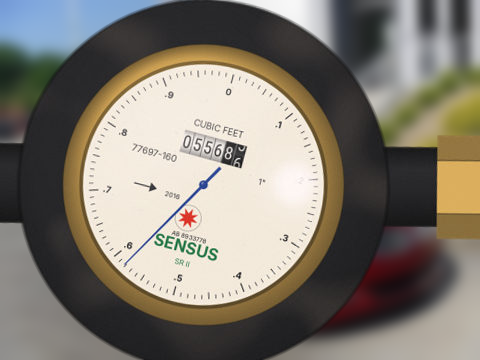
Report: 55685.58ft³
